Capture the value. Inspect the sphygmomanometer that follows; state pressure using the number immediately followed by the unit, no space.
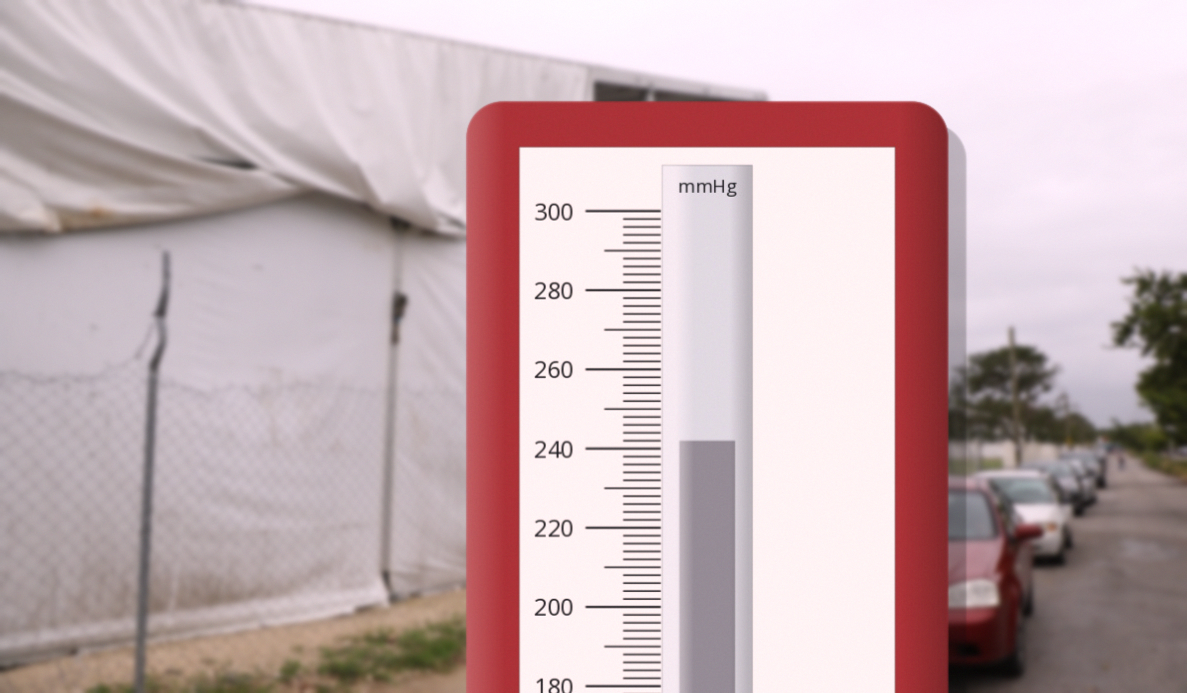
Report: 242mmHg
